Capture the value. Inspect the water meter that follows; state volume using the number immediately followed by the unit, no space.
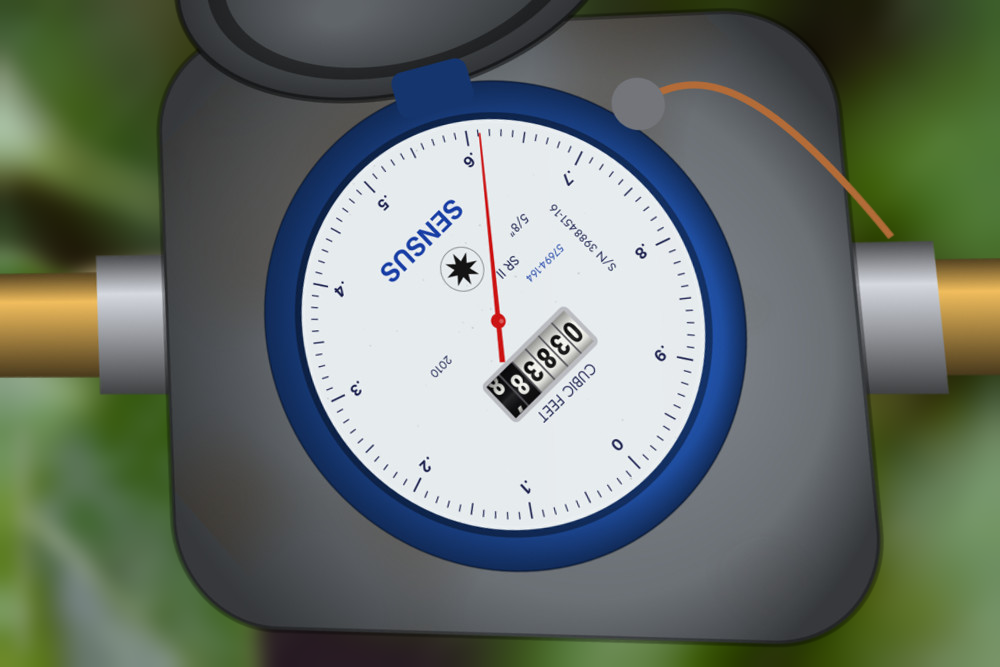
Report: 38387.61ft³
